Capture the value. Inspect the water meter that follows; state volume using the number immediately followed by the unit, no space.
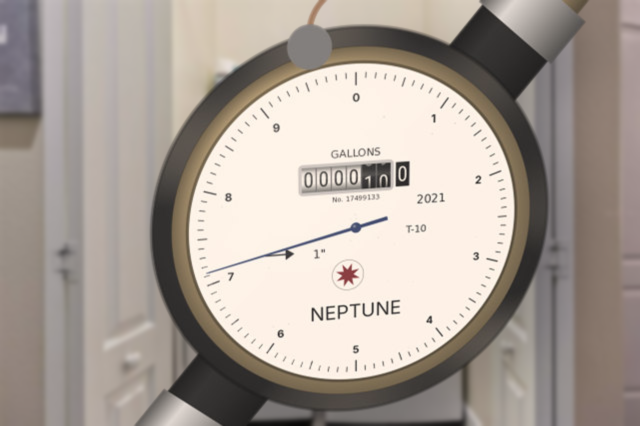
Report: 97.1gal
